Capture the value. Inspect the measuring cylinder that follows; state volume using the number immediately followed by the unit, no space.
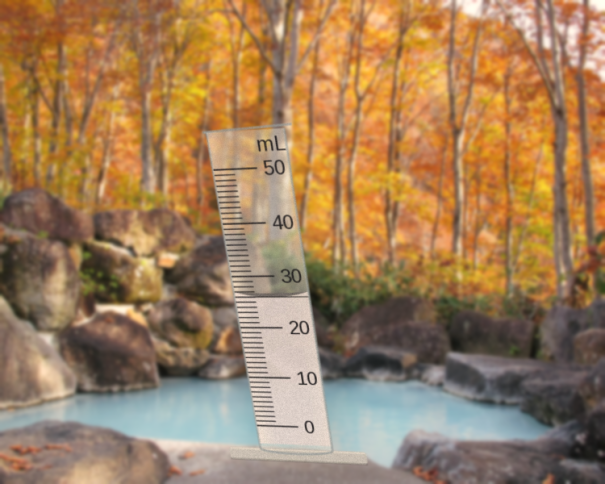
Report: 26mL
